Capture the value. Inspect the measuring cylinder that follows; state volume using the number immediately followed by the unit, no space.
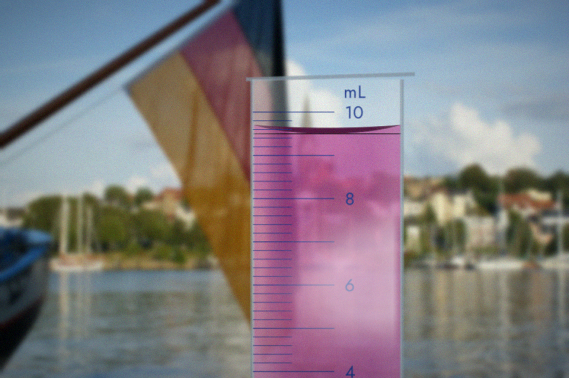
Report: 9.5mL
